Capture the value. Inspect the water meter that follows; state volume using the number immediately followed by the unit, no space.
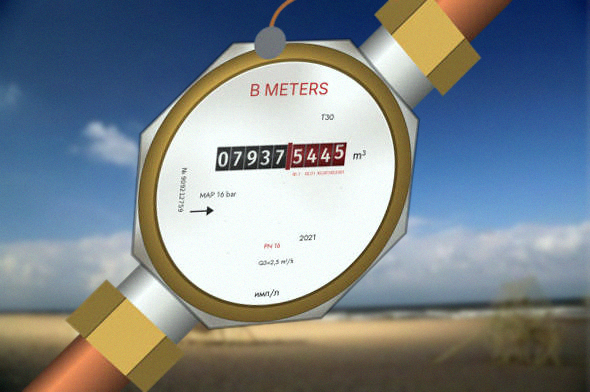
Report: 7937.5445m³
